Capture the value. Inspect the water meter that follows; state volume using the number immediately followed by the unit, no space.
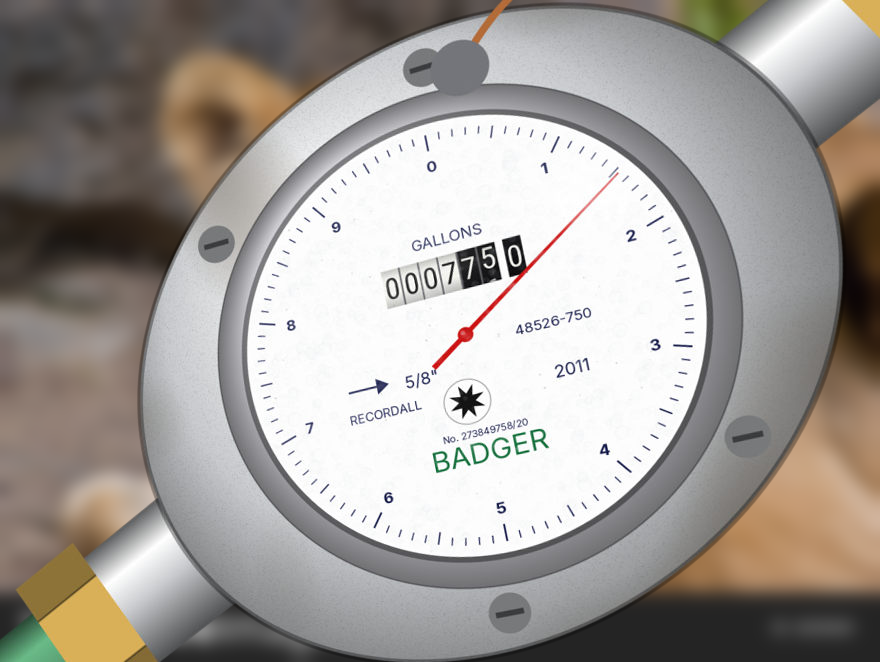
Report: 7751.5gal
